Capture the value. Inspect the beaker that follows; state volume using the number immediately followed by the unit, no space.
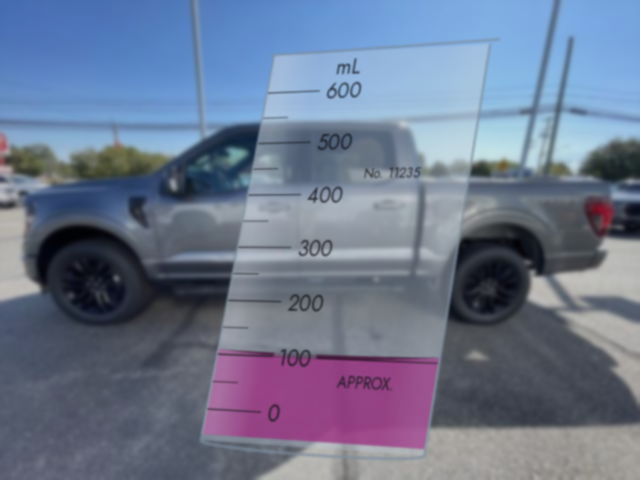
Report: 100mL
